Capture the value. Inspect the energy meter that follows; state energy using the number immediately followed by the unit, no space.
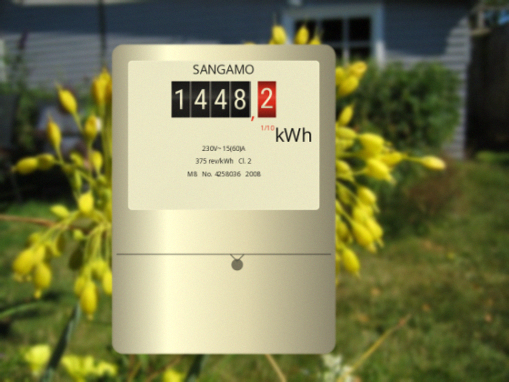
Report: 1448.2kWh
